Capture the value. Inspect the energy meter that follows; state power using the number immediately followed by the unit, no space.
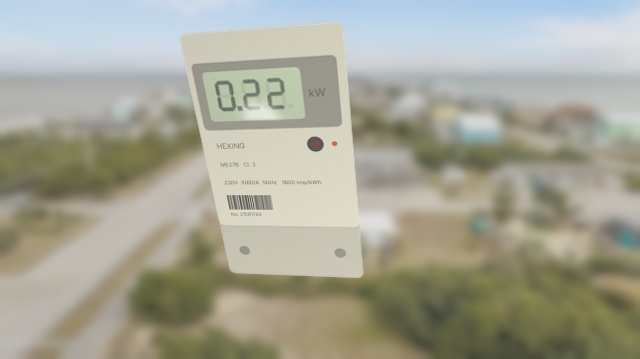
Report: 0.22kW
